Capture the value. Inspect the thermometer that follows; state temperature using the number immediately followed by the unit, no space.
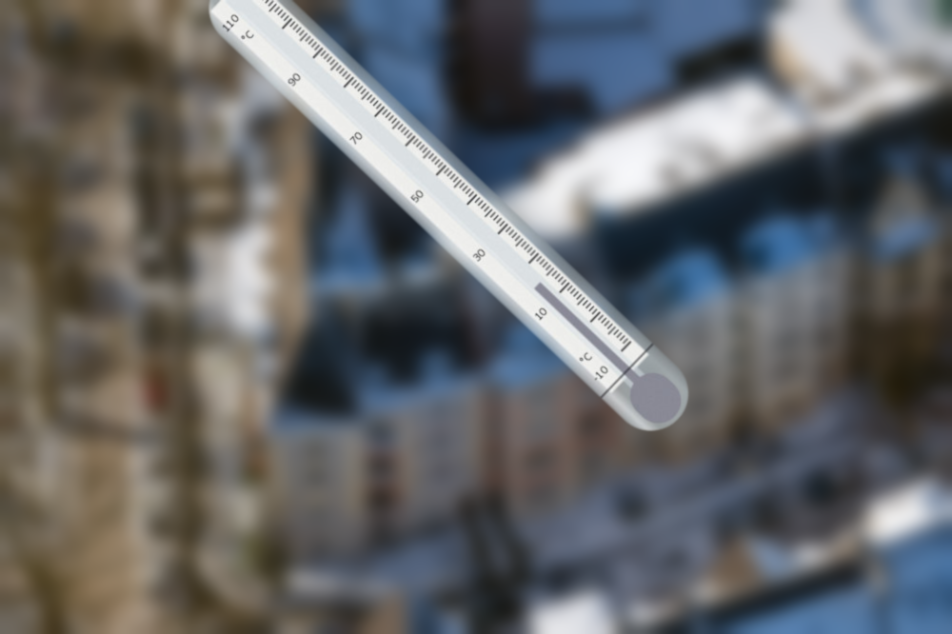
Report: 15°C
